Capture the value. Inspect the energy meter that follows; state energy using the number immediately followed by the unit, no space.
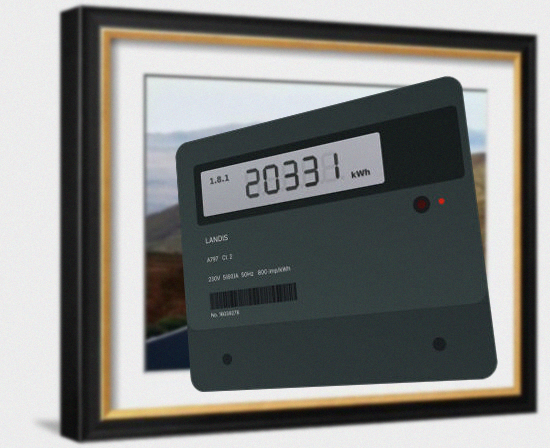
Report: 20331kWh
